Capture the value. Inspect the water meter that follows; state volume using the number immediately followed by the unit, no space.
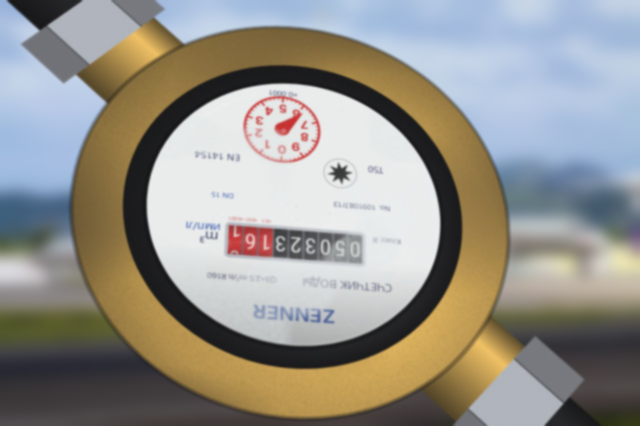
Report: 50323.1606m³
